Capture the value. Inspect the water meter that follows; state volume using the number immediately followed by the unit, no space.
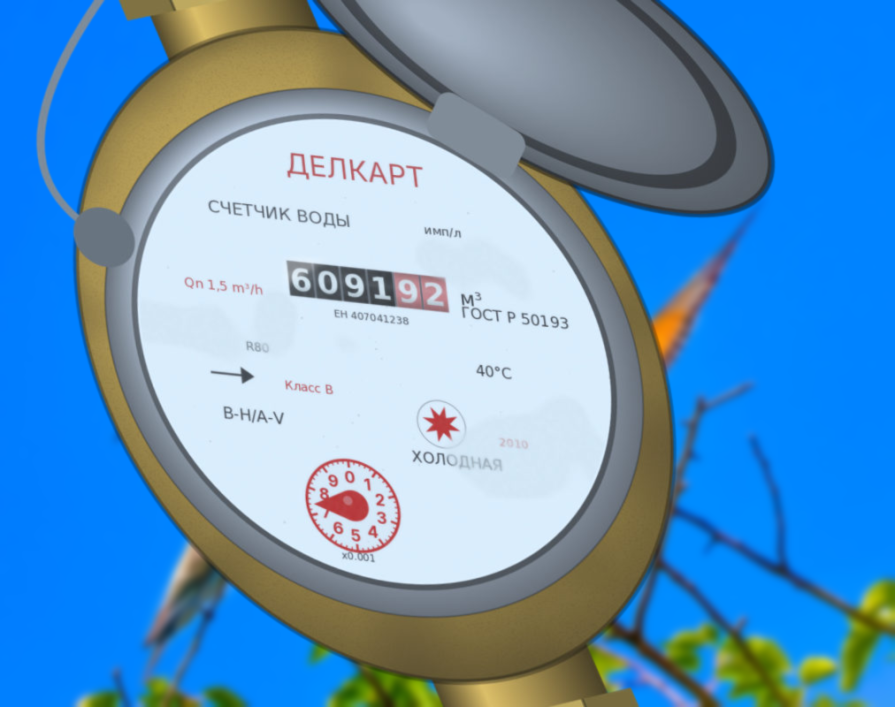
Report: 6091.927m³
